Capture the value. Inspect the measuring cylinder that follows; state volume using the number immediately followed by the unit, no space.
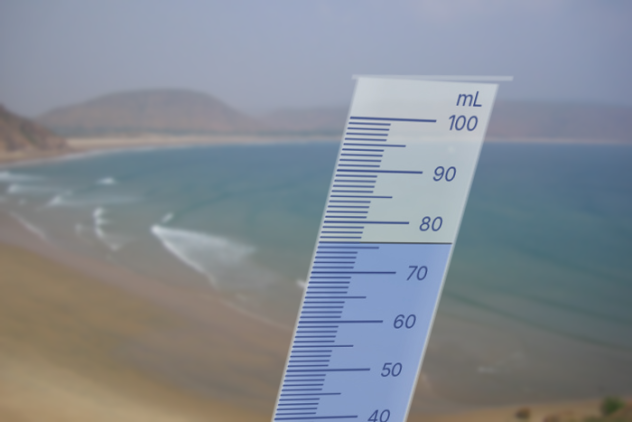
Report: 76mL
